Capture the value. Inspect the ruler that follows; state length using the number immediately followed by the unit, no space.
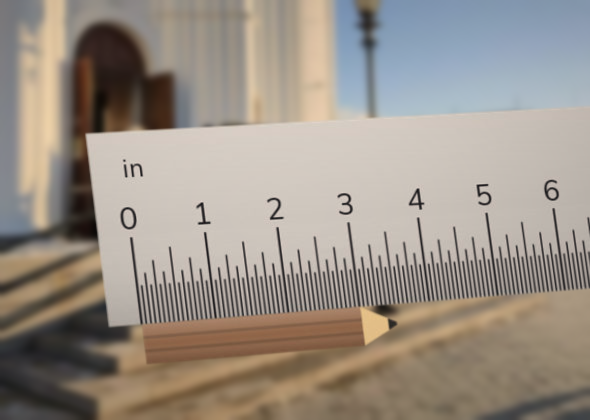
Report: 3.5in
